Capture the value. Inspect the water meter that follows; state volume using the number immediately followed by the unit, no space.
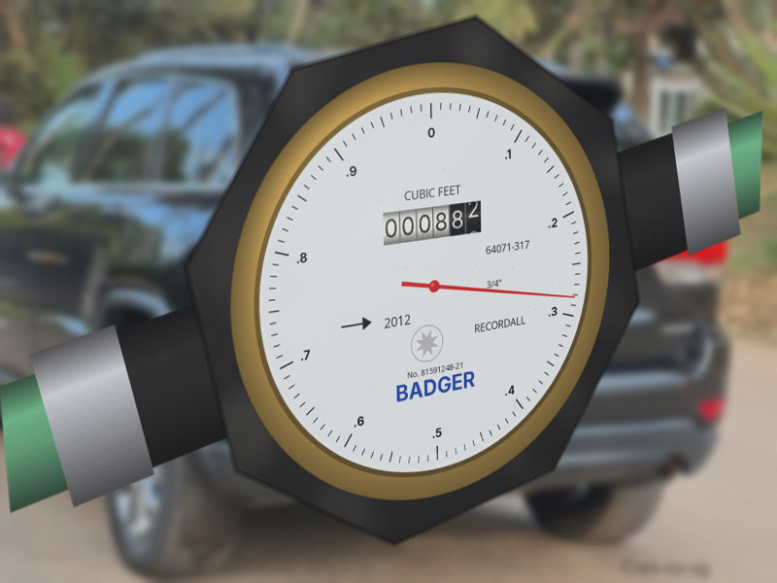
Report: 882.28ft³
